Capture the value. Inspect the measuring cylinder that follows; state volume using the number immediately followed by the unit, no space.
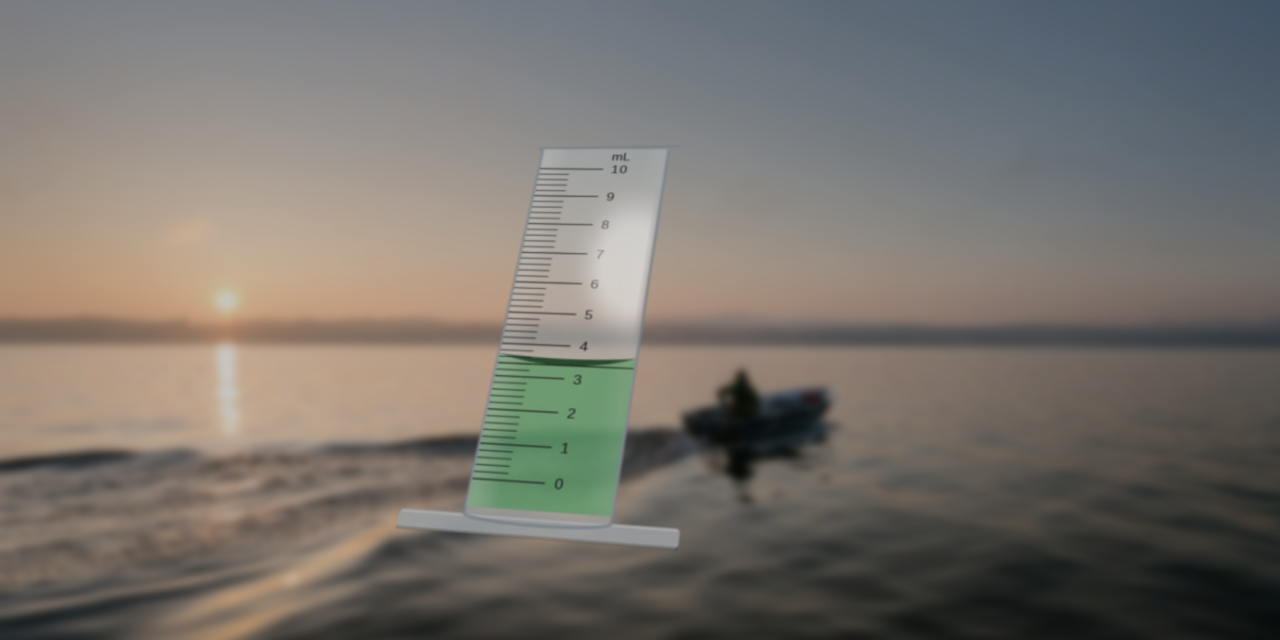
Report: 3.4mL
